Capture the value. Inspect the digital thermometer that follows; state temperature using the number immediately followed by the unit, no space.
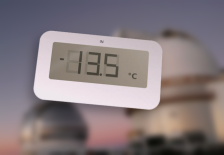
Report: -13.5°C
